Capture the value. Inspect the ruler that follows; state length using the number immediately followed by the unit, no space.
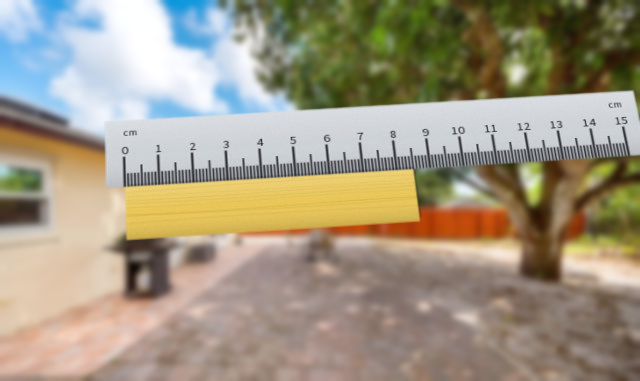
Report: 8.5cm
